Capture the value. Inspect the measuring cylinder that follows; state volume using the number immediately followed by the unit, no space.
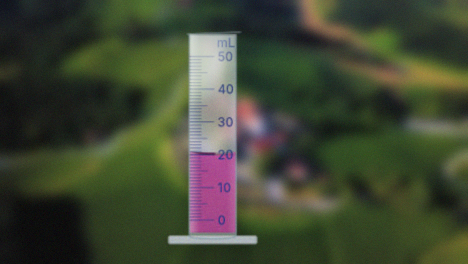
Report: 20mL
